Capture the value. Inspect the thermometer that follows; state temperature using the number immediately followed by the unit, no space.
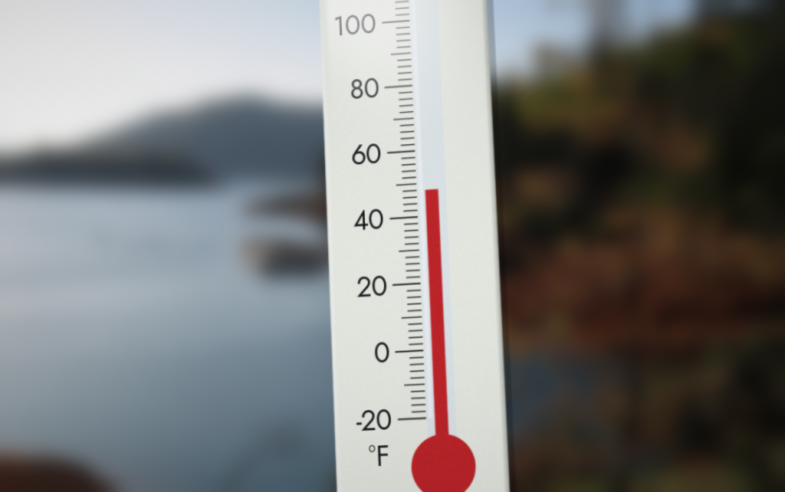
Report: 48°F
